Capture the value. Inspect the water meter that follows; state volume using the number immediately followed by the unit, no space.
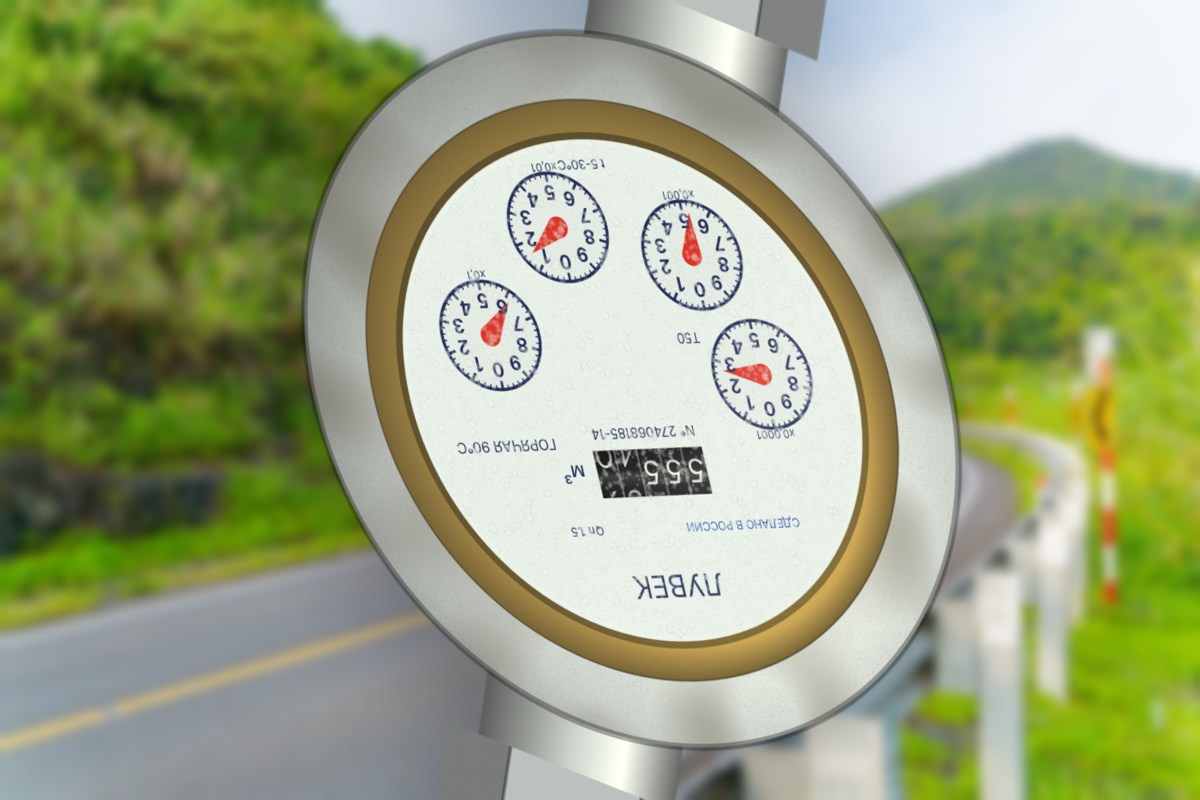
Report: 55539.6152m³
